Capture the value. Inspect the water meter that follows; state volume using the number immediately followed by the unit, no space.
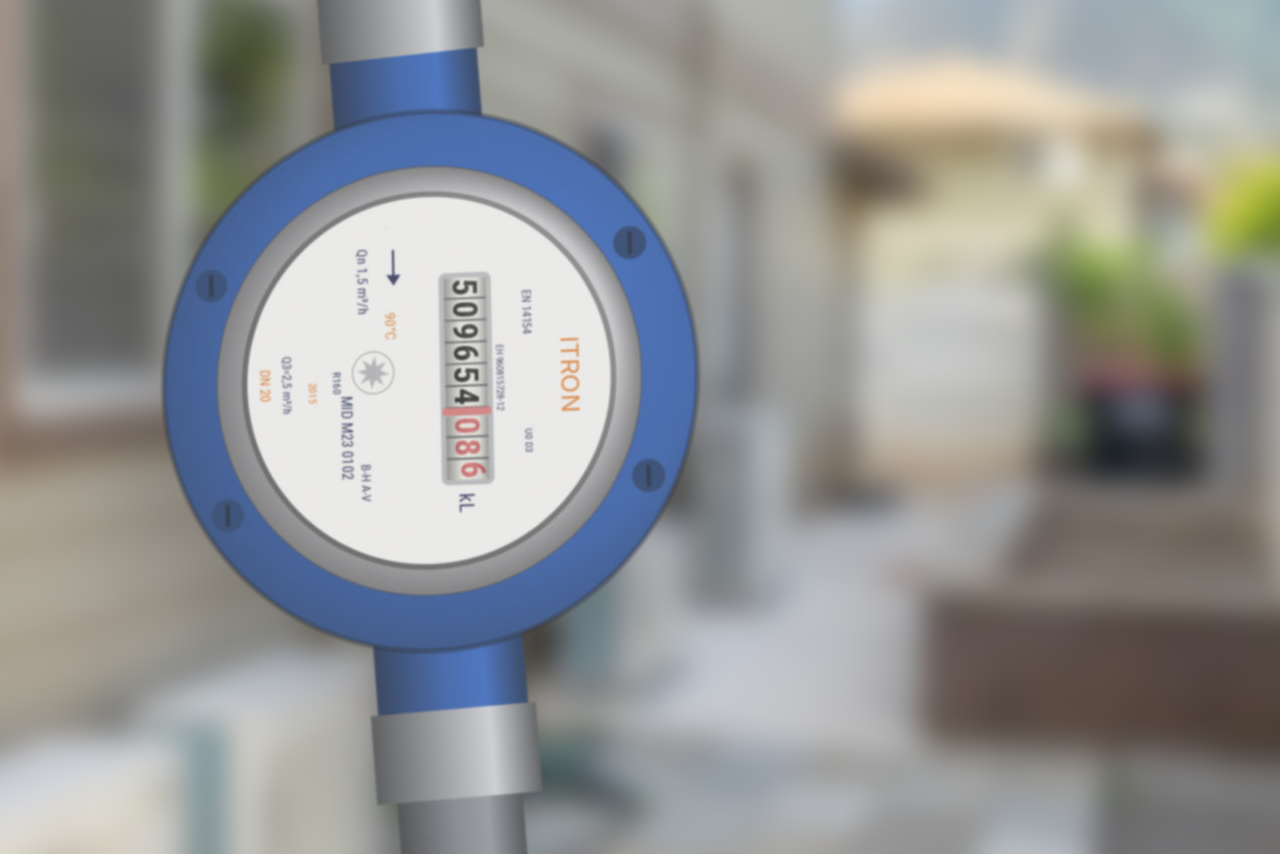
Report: 509654.086kL
